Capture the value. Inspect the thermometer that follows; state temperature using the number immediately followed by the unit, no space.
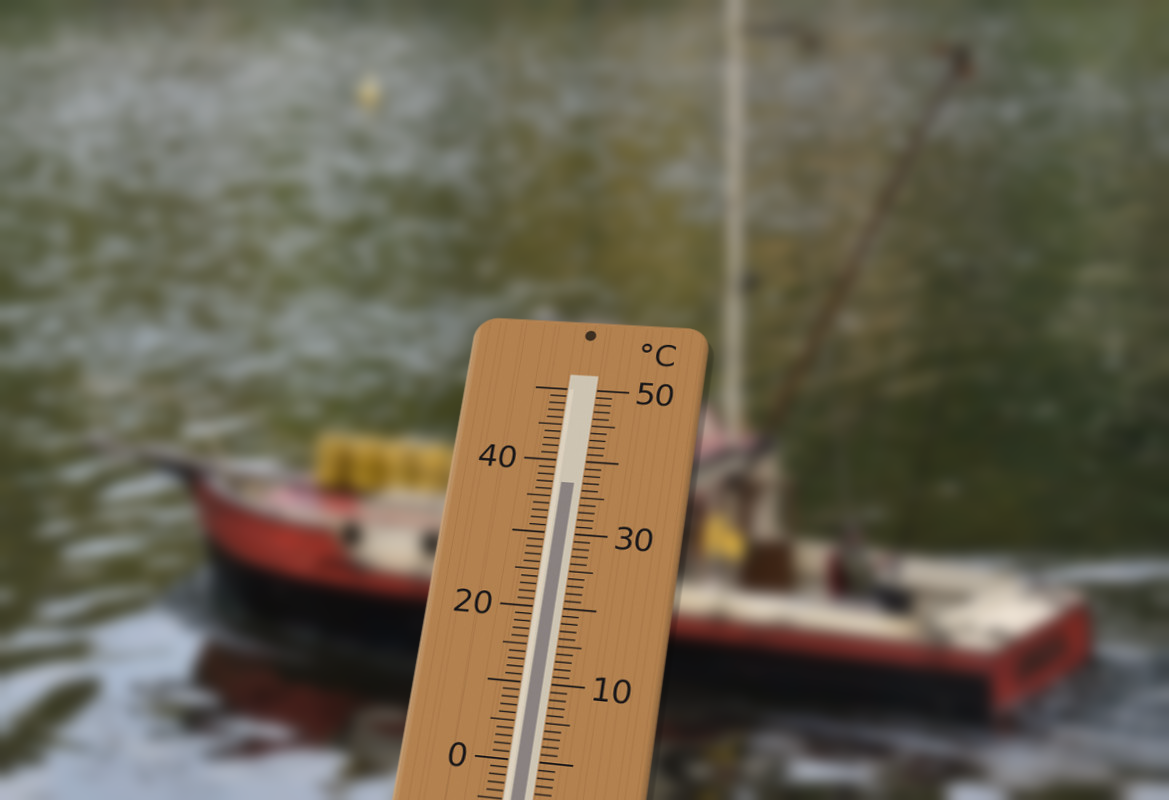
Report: 37°C
